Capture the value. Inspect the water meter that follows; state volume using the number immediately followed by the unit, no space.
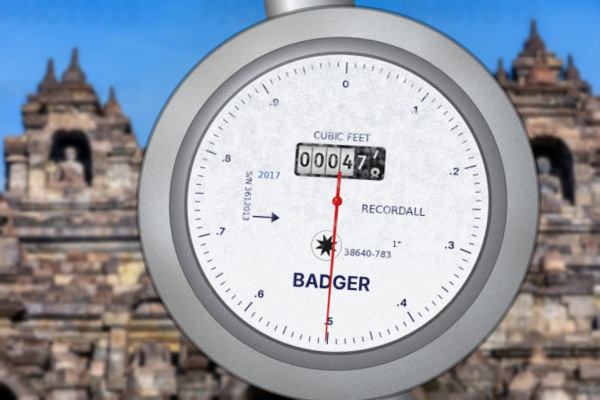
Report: 477.50ft³
